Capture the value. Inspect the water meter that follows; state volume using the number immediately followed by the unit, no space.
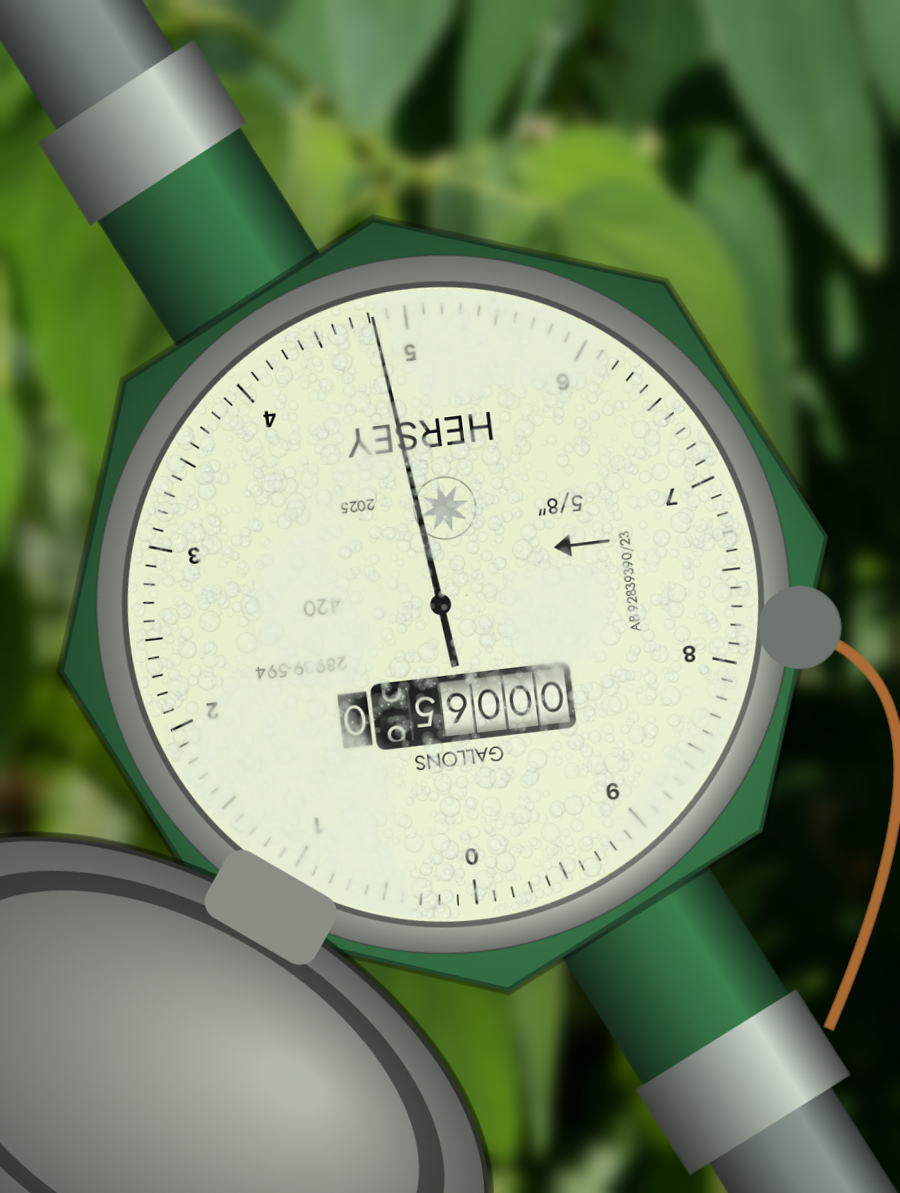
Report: 6584.8gal
